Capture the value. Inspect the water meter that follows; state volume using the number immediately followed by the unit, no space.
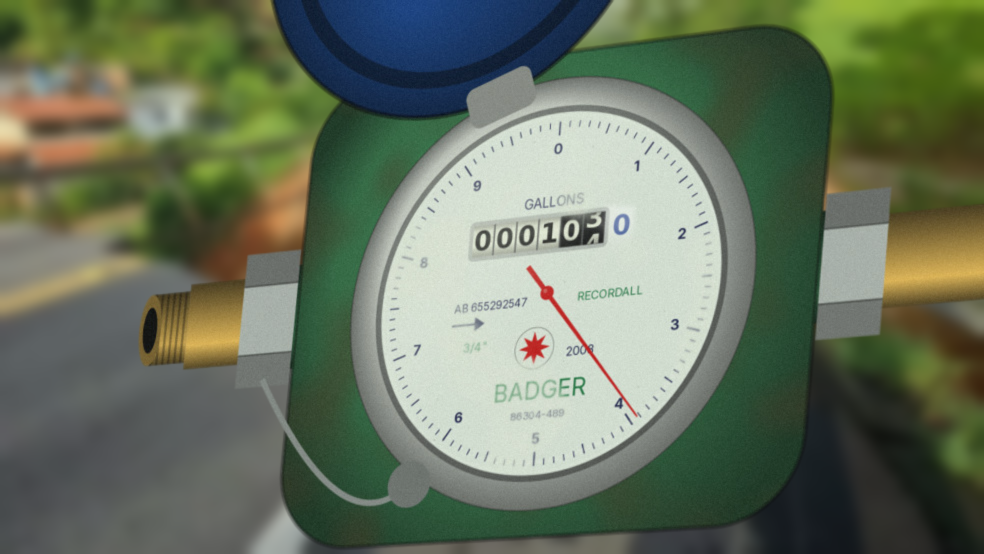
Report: 1033.9gal
